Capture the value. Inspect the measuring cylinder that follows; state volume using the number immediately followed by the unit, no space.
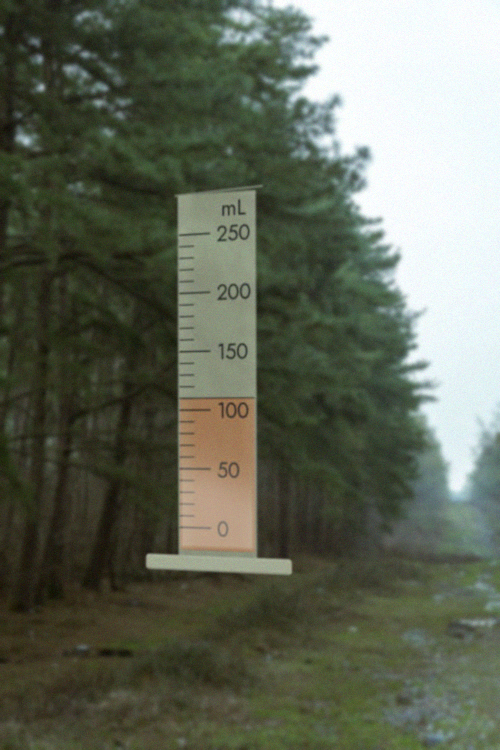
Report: 110mL
